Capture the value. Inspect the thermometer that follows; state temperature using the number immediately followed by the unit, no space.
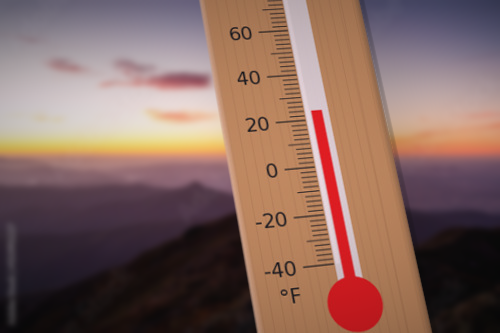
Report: 24°F
